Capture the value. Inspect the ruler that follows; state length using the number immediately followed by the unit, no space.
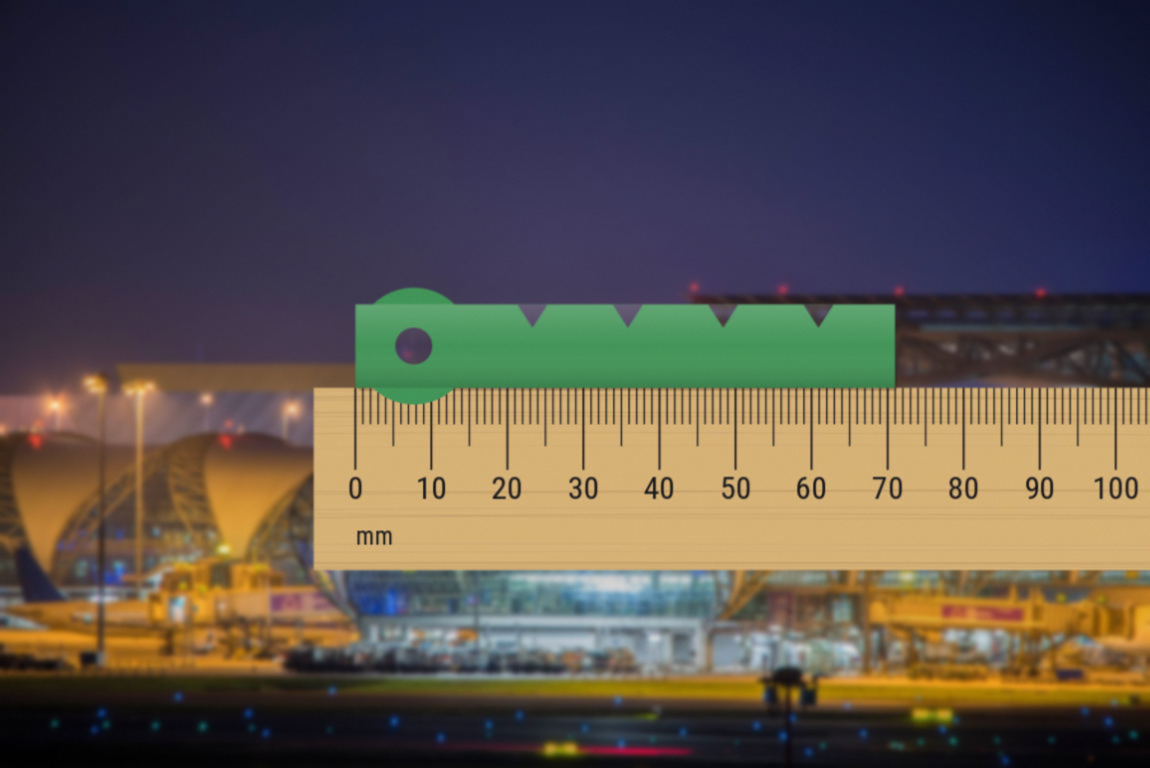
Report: 71mm
